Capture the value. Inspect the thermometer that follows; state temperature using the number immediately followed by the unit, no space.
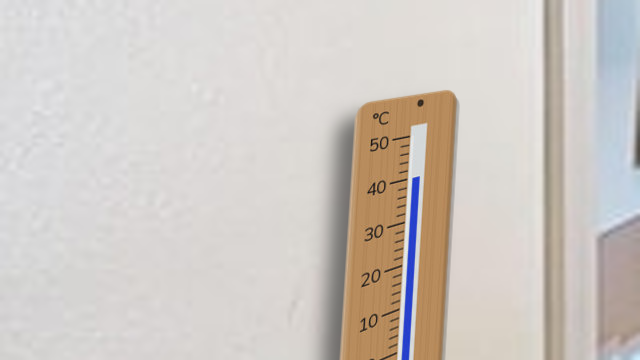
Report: 40°C
